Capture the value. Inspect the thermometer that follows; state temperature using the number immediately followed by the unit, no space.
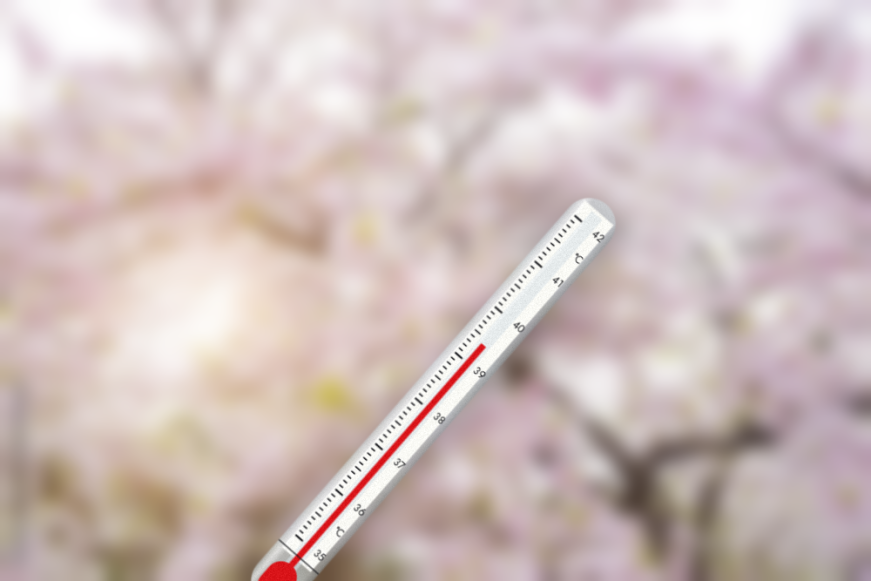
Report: 39.4°C
